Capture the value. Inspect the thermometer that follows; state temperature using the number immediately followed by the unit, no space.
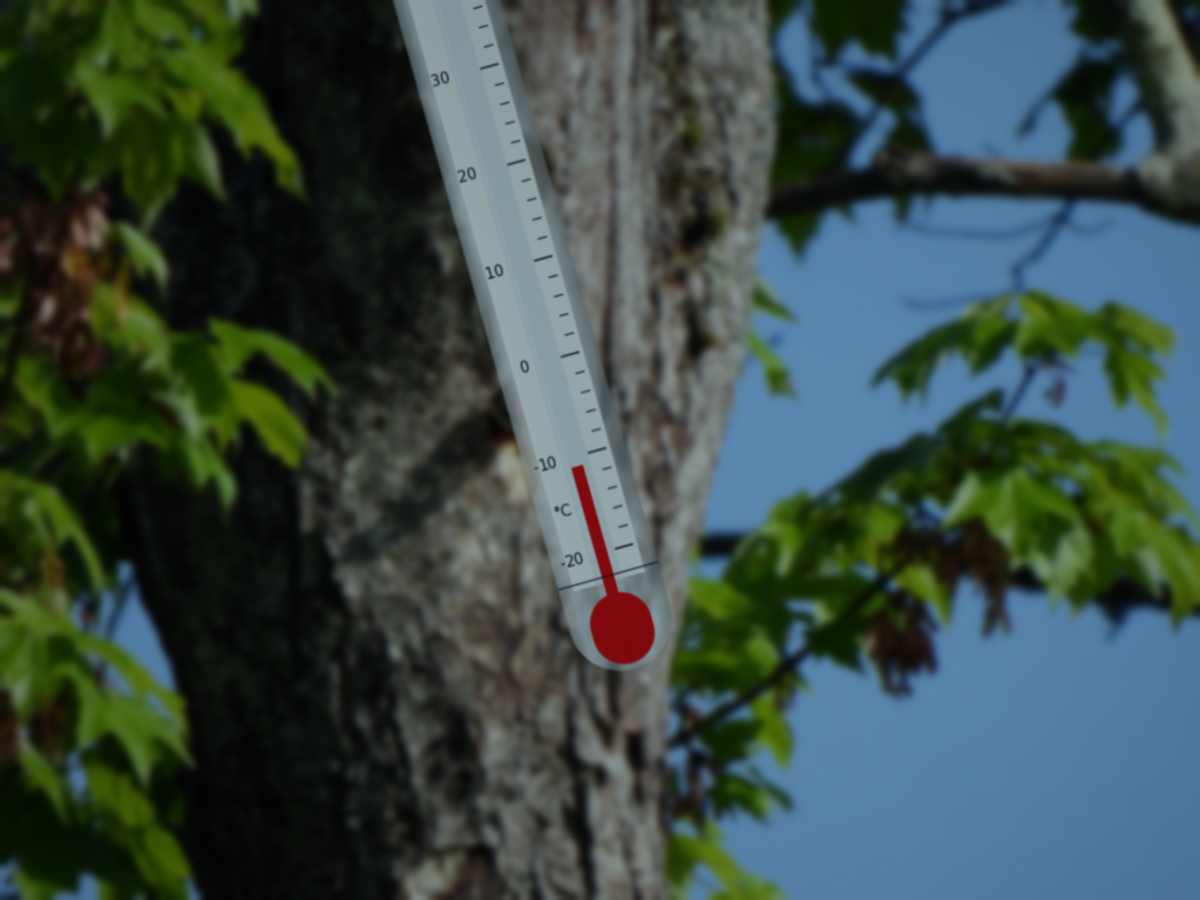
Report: -11°C
